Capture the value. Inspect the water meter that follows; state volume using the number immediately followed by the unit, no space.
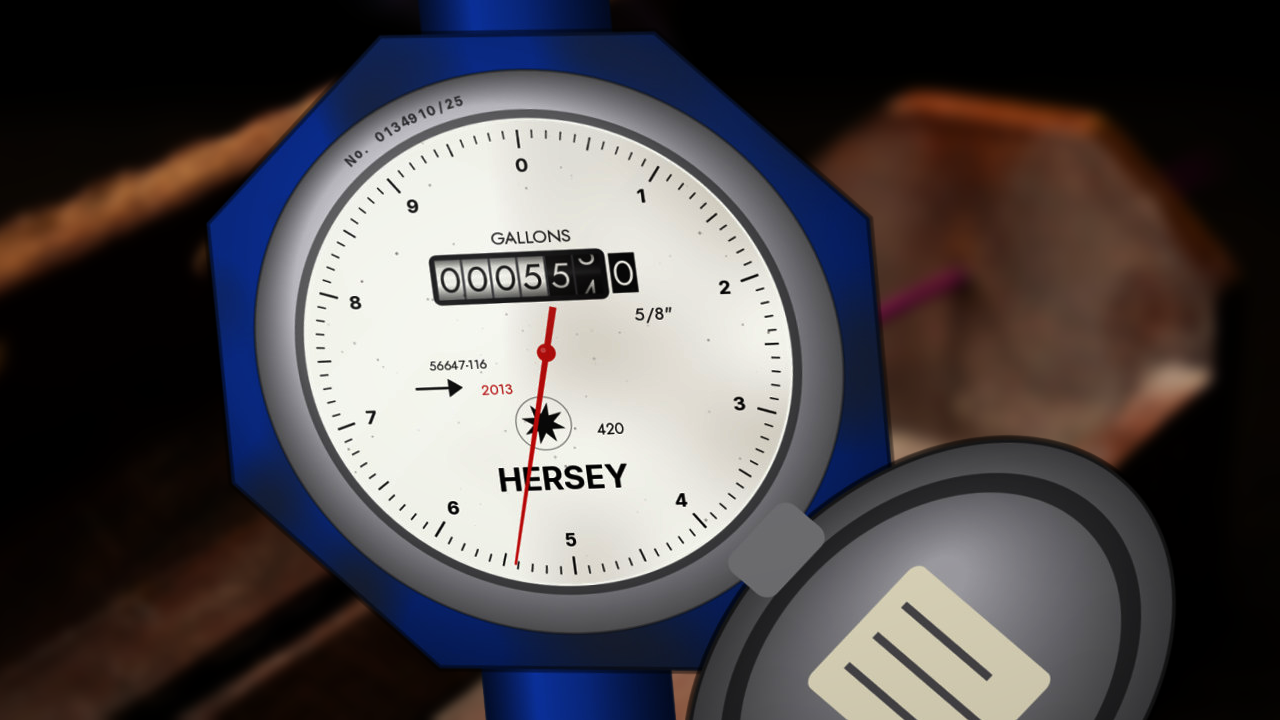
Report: 5535.4gal
